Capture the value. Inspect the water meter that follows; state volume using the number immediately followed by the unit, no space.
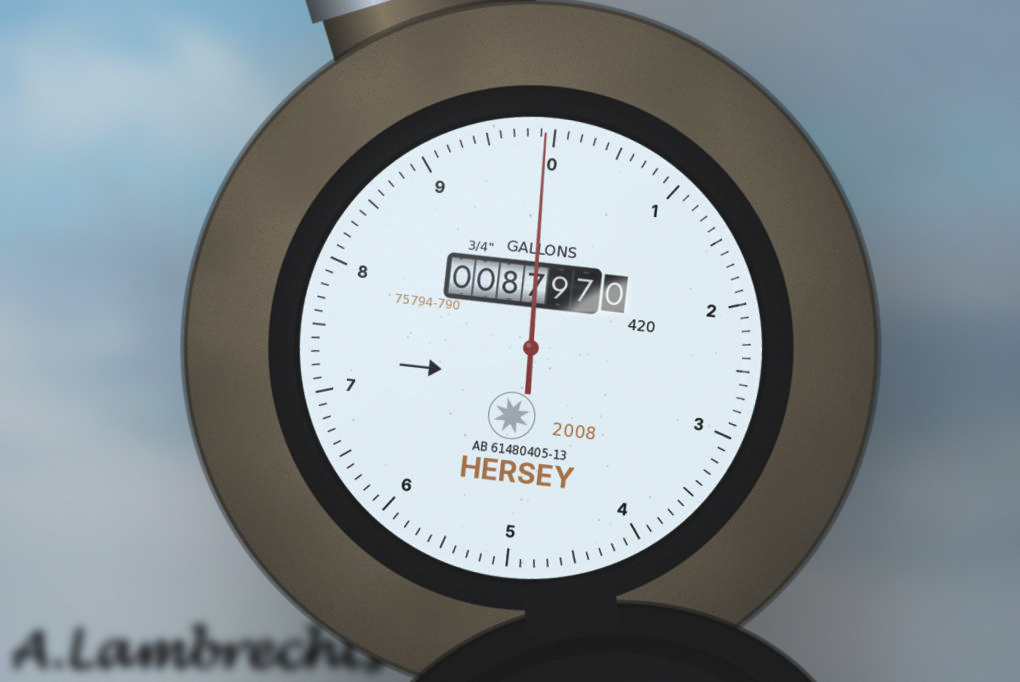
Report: 87969.9gal
